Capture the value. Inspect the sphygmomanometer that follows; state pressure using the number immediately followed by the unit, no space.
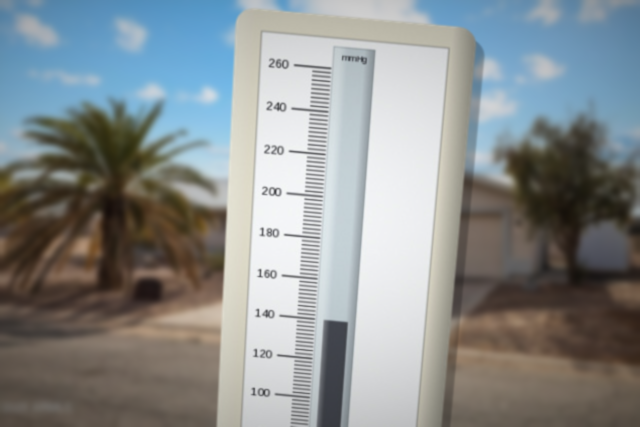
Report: 140mmHg
